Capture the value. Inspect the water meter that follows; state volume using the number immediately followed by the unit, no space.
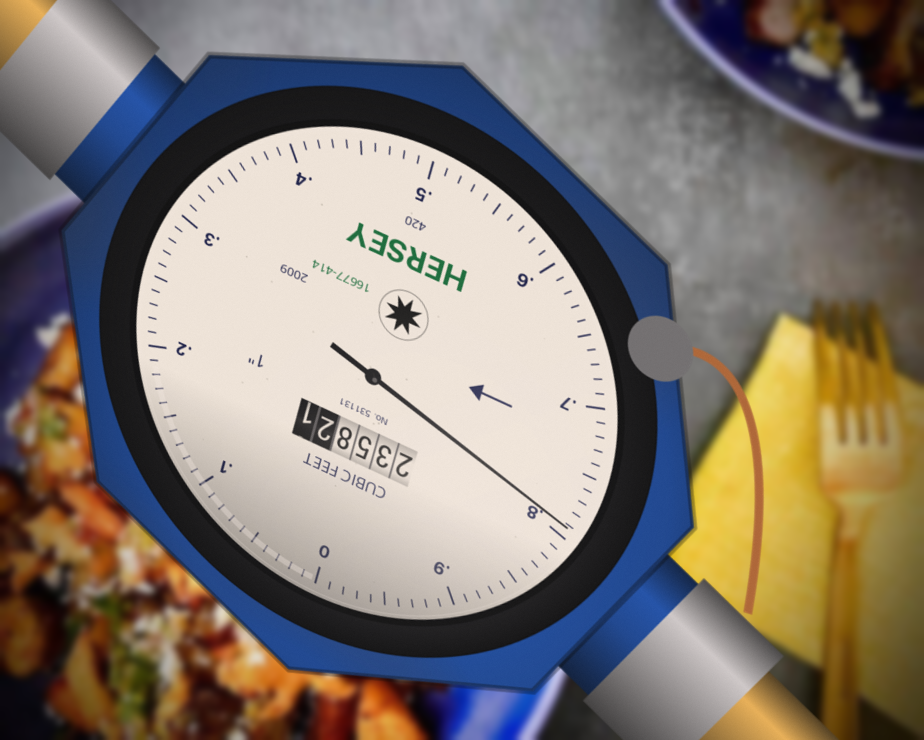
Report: 235820.79ft³
